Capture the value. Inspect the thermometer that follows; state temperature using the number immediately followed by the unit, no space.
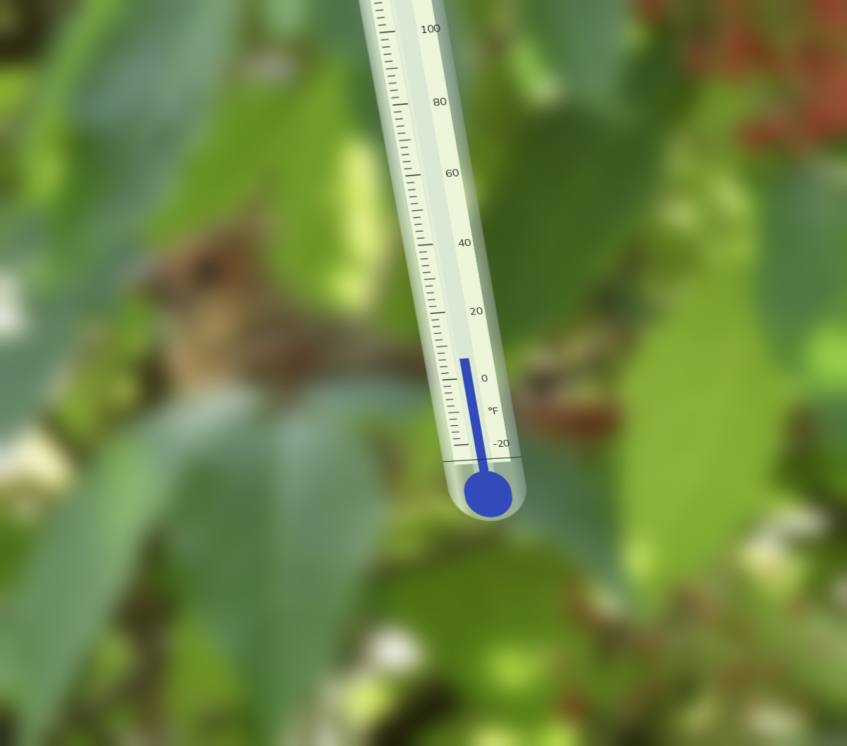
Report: 6°F
